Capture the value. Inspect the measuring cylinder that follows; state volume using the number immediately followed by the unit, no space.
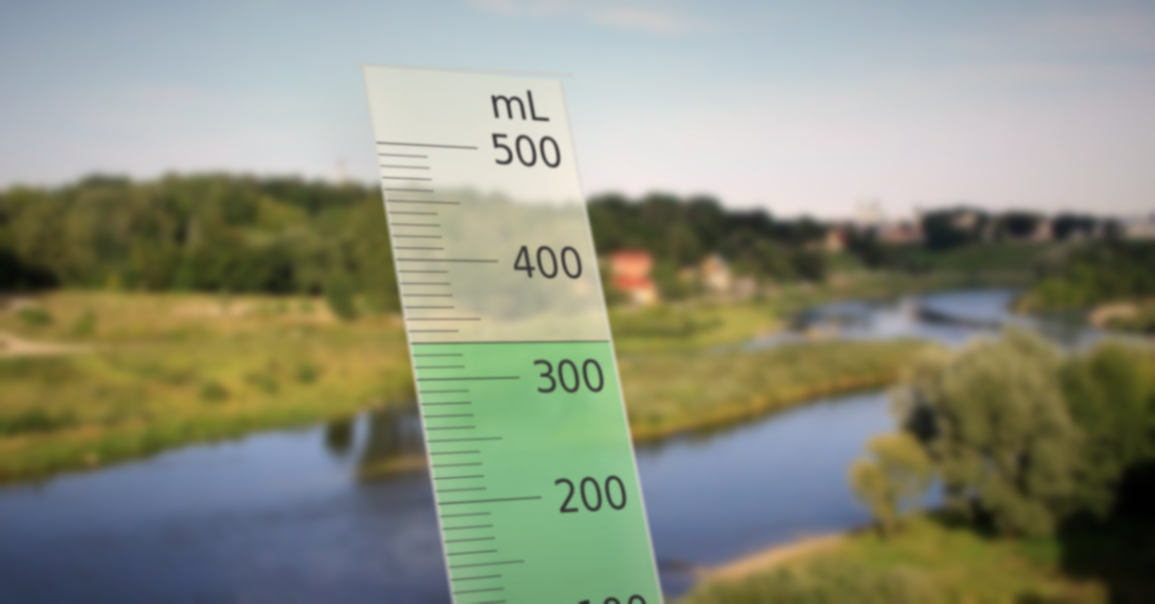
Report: 330mL
